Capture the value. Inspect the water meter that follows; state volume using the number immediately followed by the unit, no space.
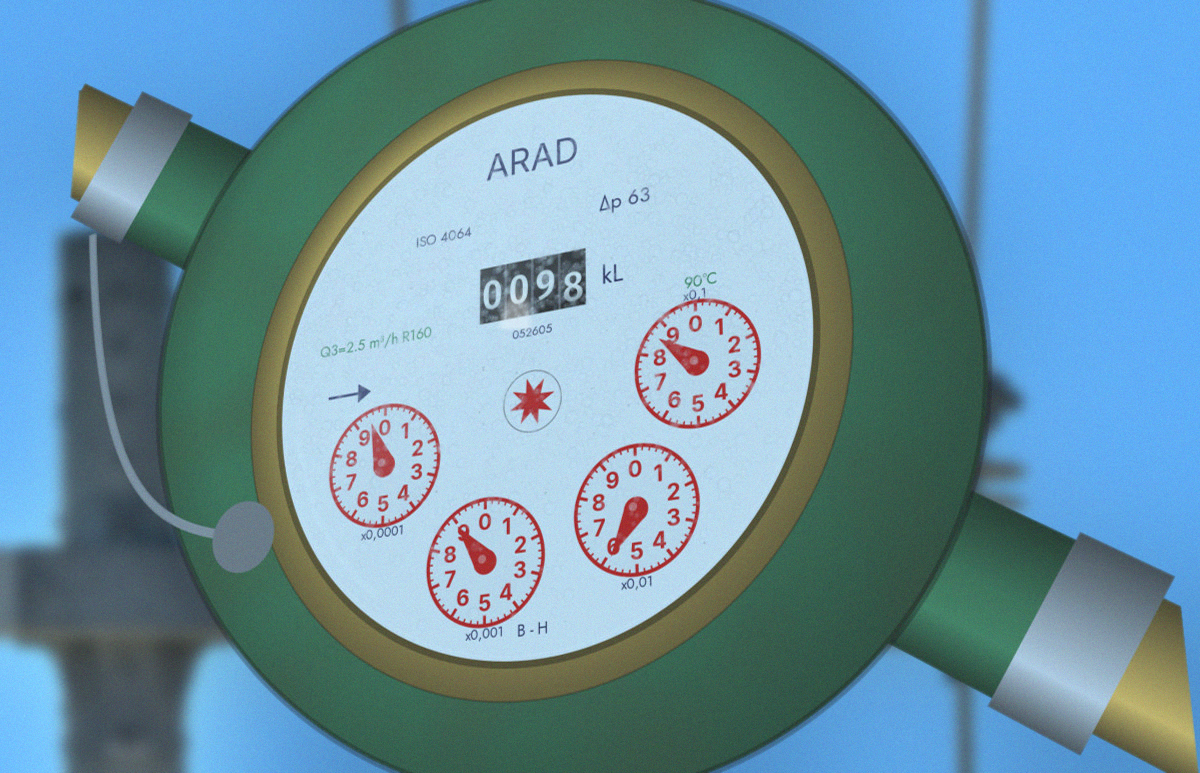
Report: 97.8589kL
